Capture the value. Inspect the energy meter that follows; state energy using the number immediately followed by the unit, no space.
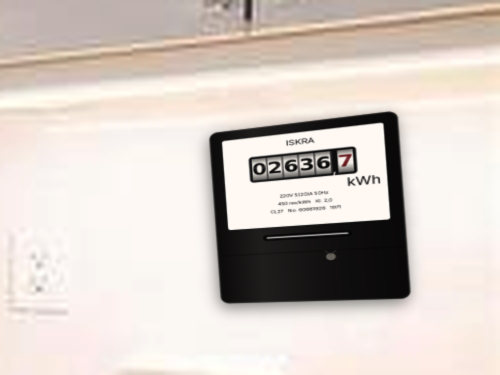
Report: 2636.7kWh
